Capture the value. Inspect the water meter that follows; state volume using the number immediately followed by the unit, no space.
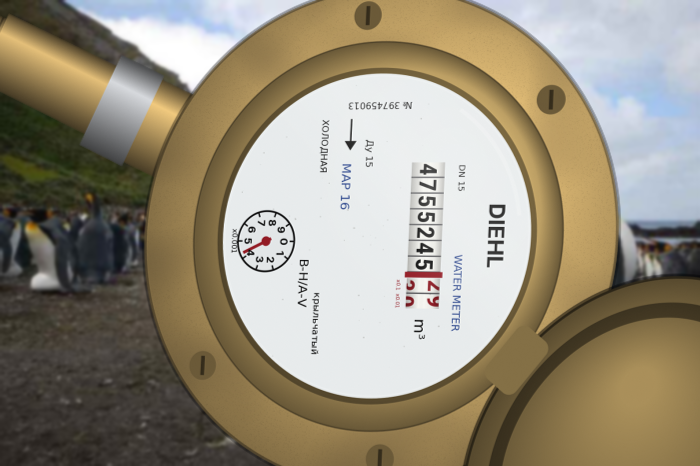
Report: 4755245.294m³
